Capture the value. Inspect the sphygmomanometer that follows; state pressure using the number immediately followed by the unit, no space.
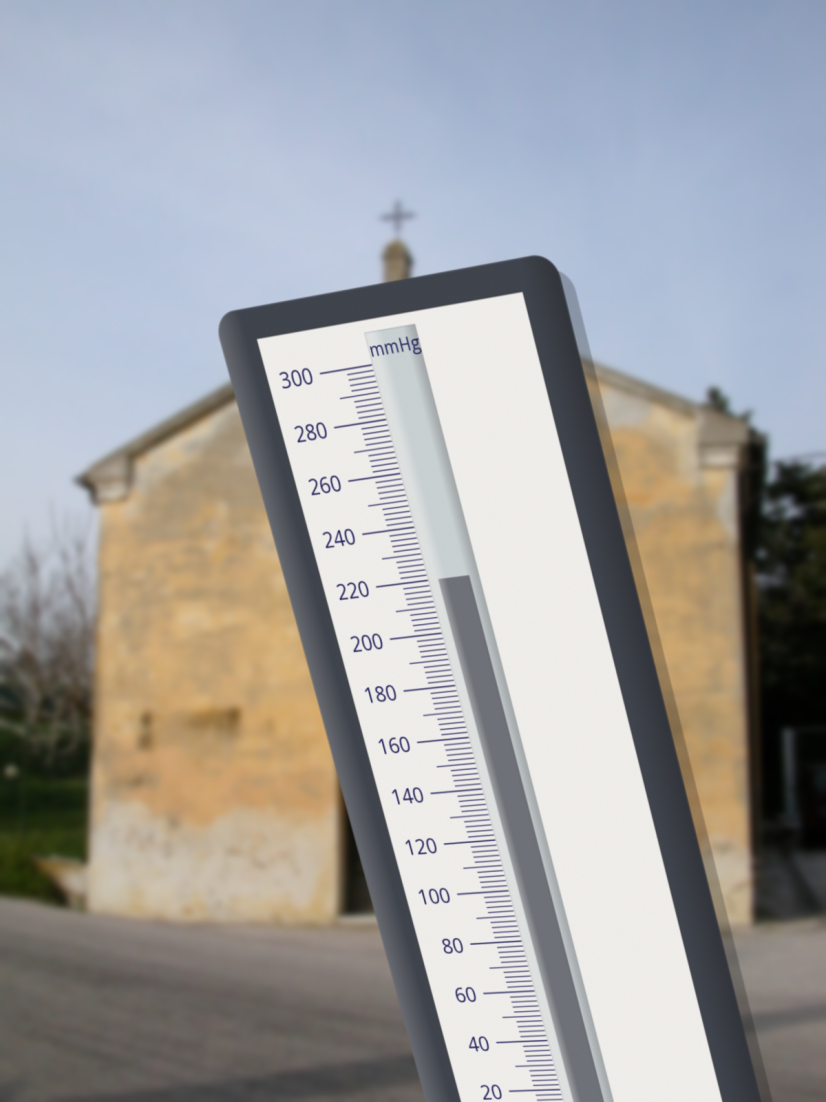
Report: 220mmHg
